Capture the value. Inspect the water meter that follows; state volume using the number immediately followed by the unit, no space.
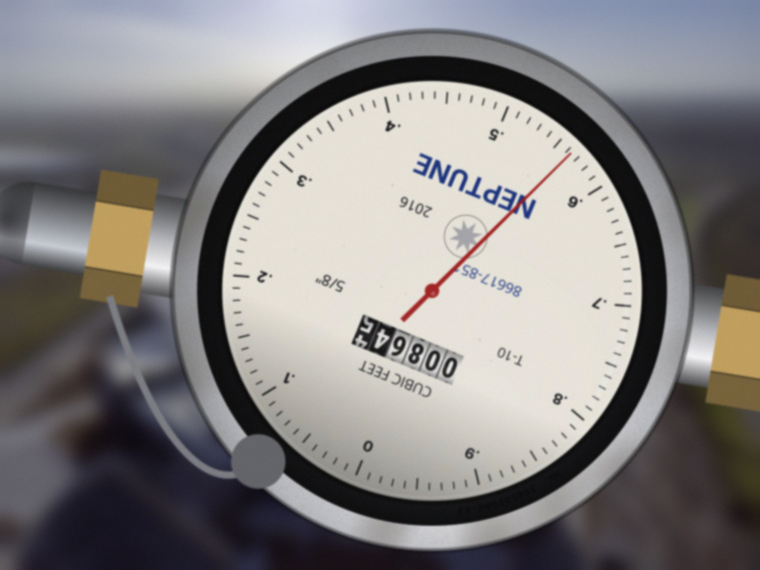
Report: 8644.56ft³
